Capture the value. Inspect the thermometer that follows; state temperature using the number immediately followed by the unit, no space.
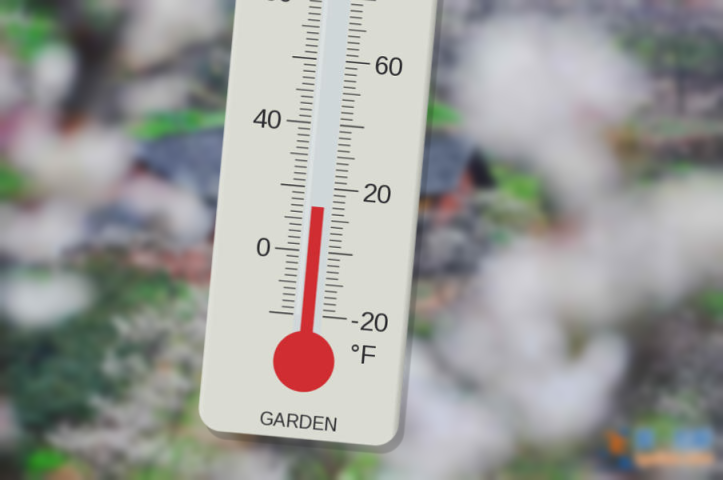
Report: 14°F
